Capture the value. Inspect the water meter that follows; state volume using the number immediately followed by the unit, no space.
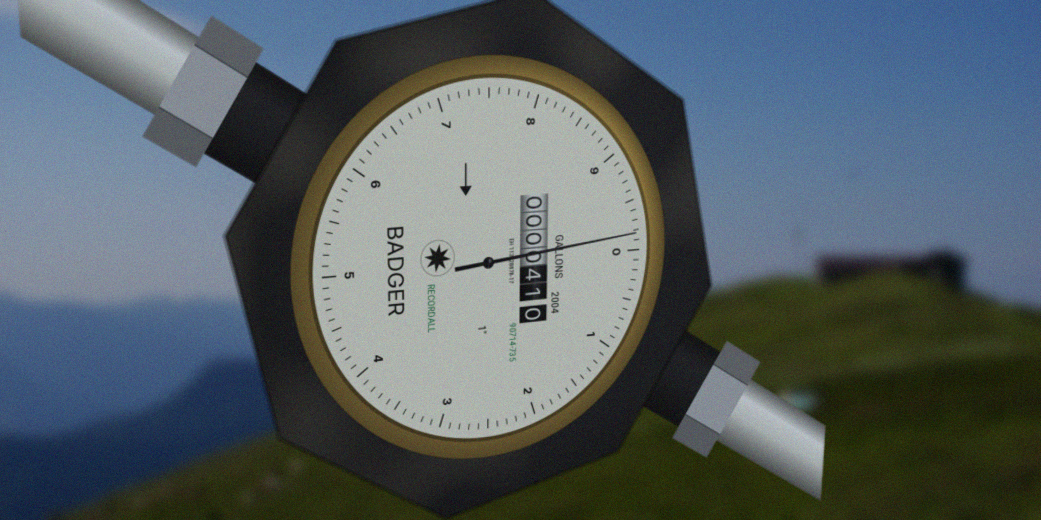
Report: 409.8gal
